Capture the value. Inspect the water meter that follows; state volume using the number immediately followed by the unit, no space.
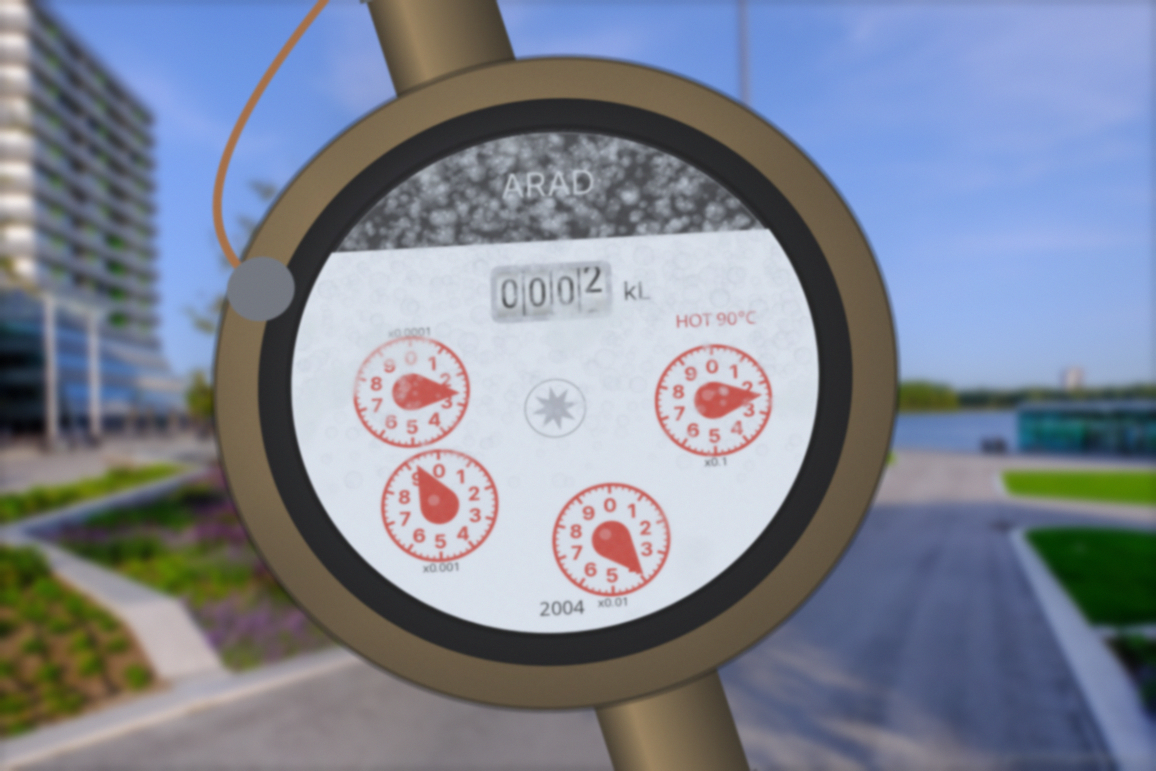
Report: 2.2392kL
